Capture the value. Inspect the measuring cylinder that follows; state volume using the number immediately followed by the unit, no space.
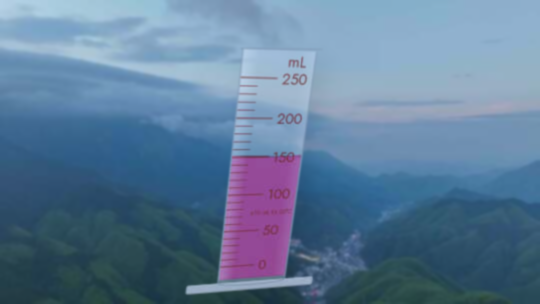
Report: 150mL
